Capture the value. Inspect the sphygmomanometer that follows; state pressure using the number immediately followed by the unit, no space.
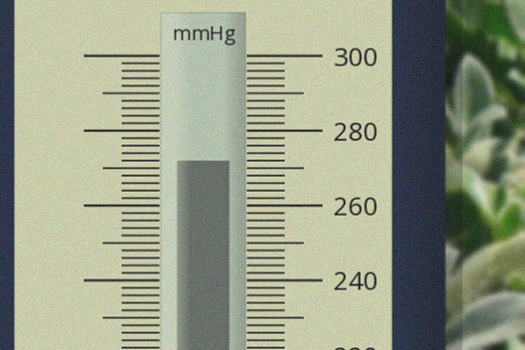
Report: 272mmHg
